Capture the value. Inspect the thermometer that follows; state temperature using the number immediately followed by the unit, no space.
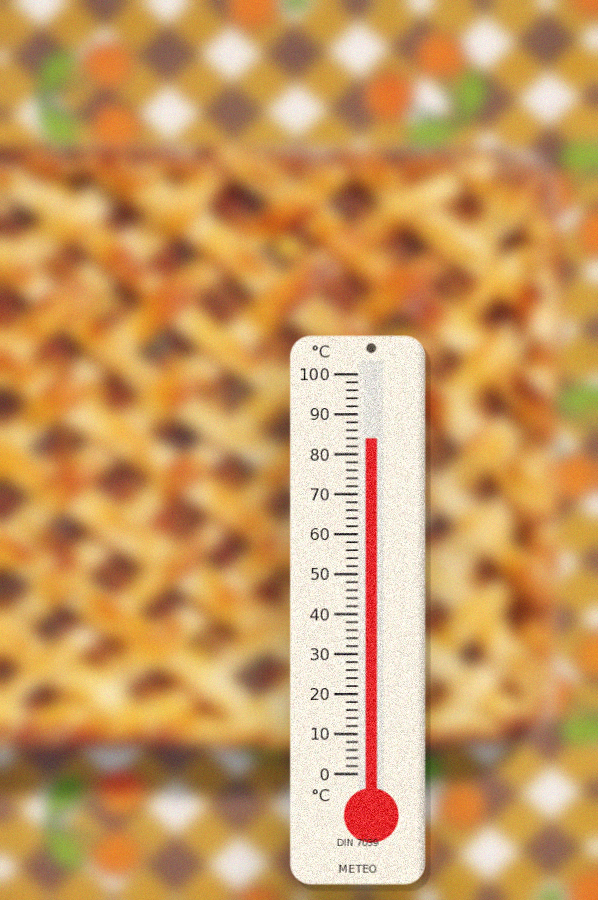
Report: 84°C
